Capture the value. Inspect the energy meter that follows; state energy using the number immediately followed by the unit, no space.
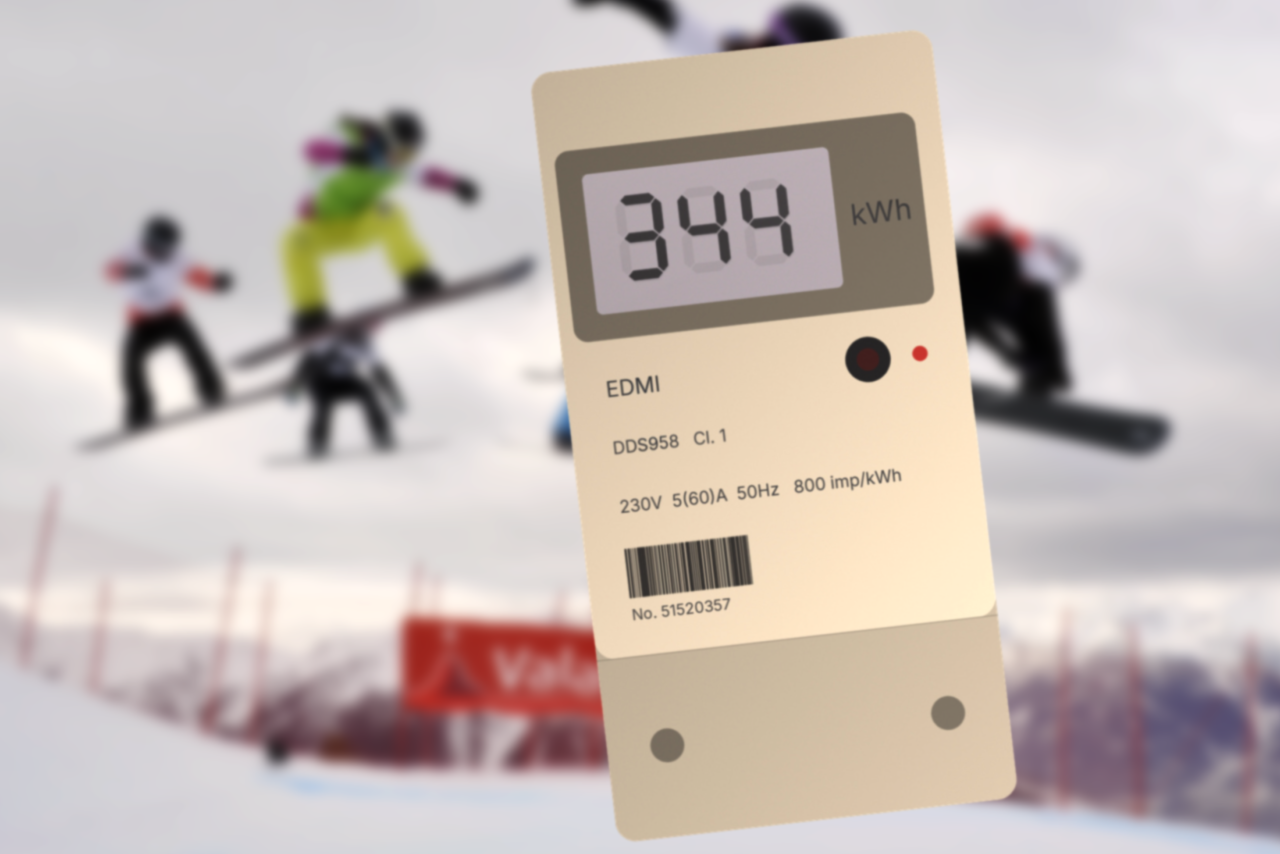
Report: 344kWh
